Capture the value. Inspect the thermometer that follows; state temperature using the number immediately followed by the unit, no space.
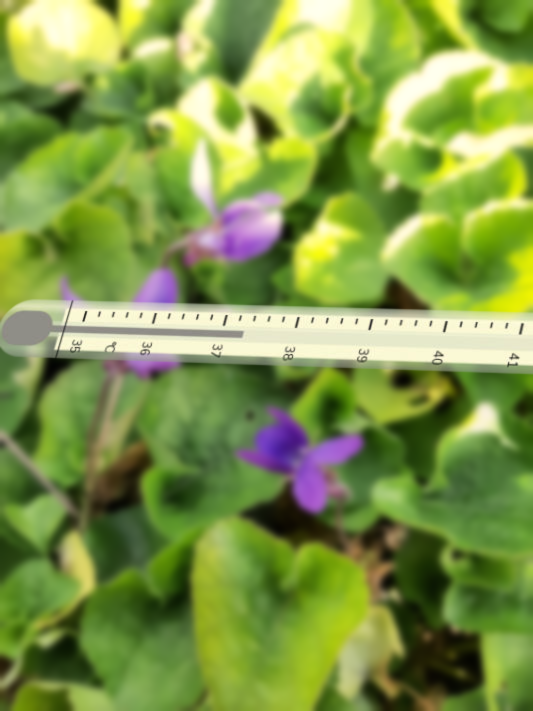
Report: 37.3°C
